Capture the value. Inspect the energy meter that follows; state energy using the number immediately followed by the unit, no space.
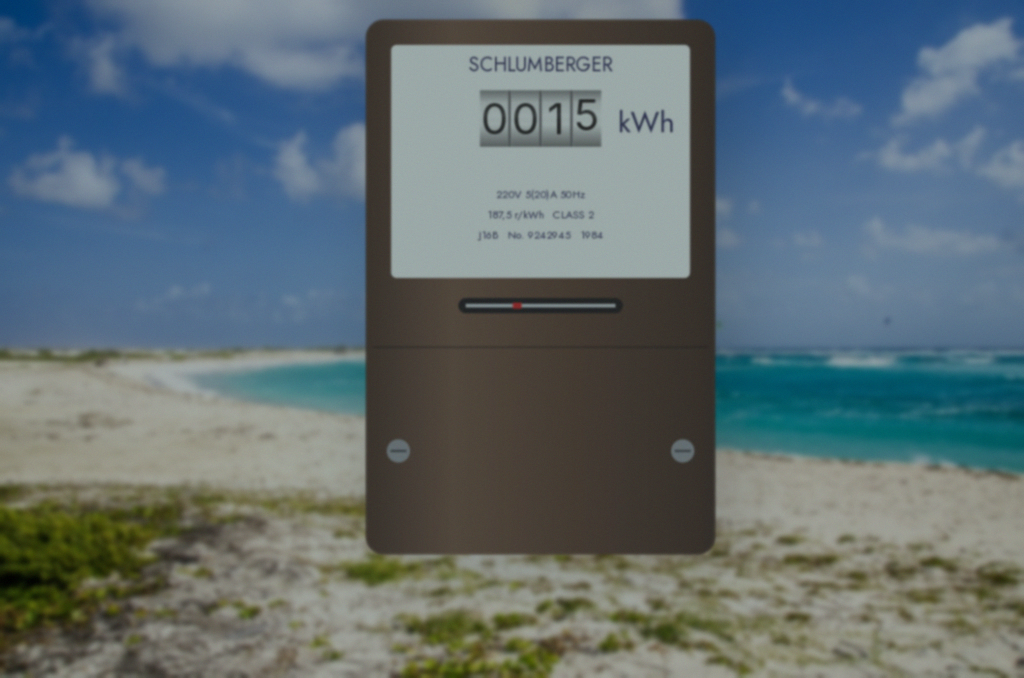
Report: 15kWh
